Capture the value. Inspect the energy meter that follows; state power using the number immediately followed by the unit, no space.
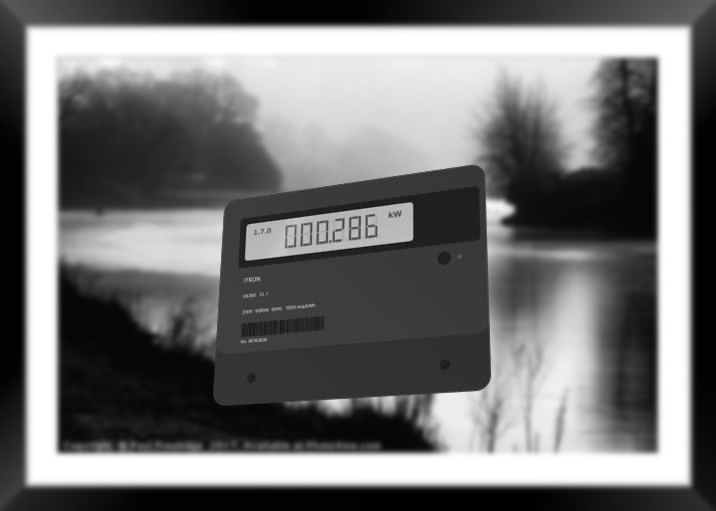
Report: 0.286kW
